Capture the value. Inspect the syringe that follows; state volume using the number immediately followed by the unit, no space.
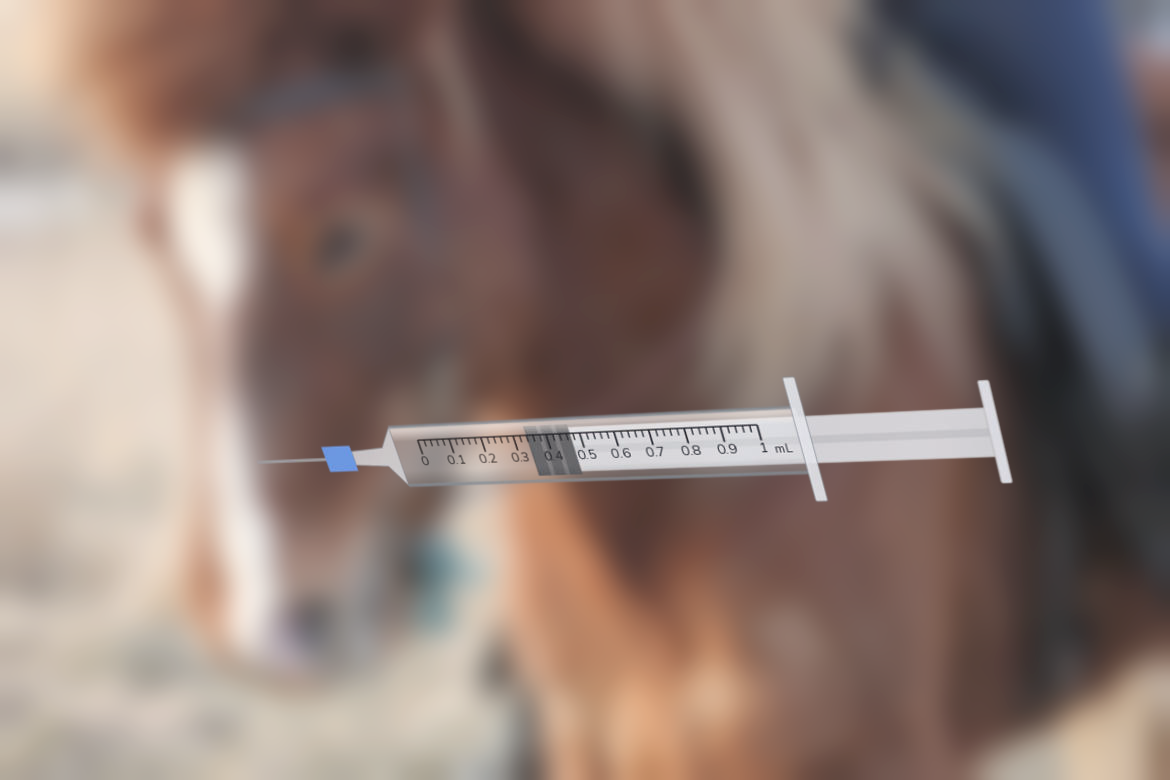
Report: 0.34mL
